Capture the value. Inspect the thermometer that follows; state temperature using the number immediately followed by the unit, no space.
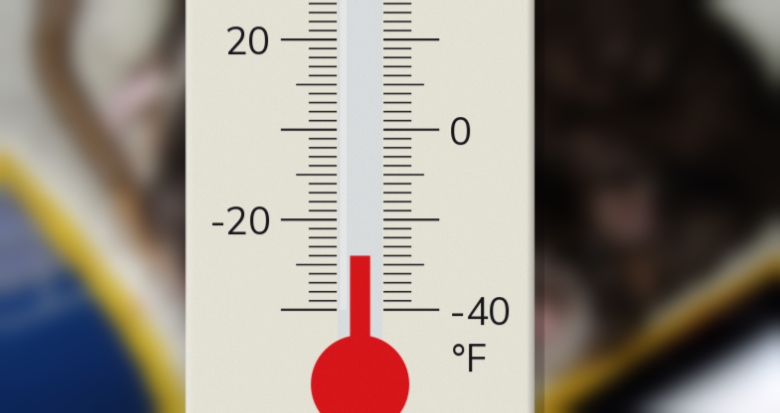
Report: -28°F
